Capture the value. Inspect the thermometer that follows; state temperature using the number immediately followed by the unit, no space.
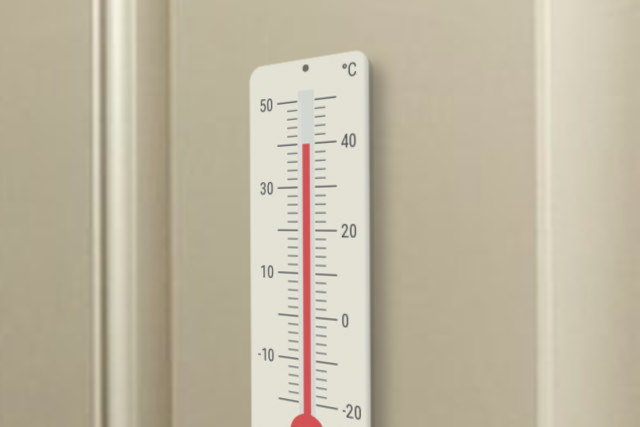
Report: 40°C
